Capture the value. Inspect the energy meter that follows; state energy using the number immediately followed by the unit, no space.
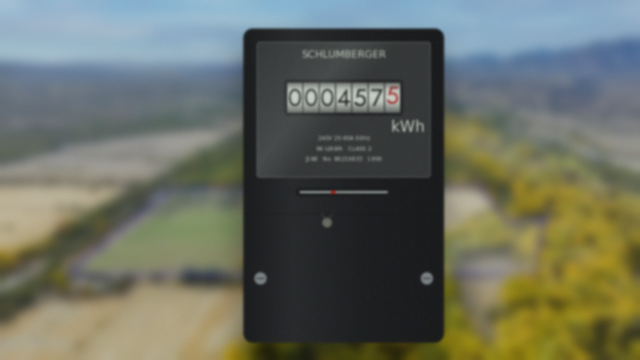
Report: 457.5kWh
